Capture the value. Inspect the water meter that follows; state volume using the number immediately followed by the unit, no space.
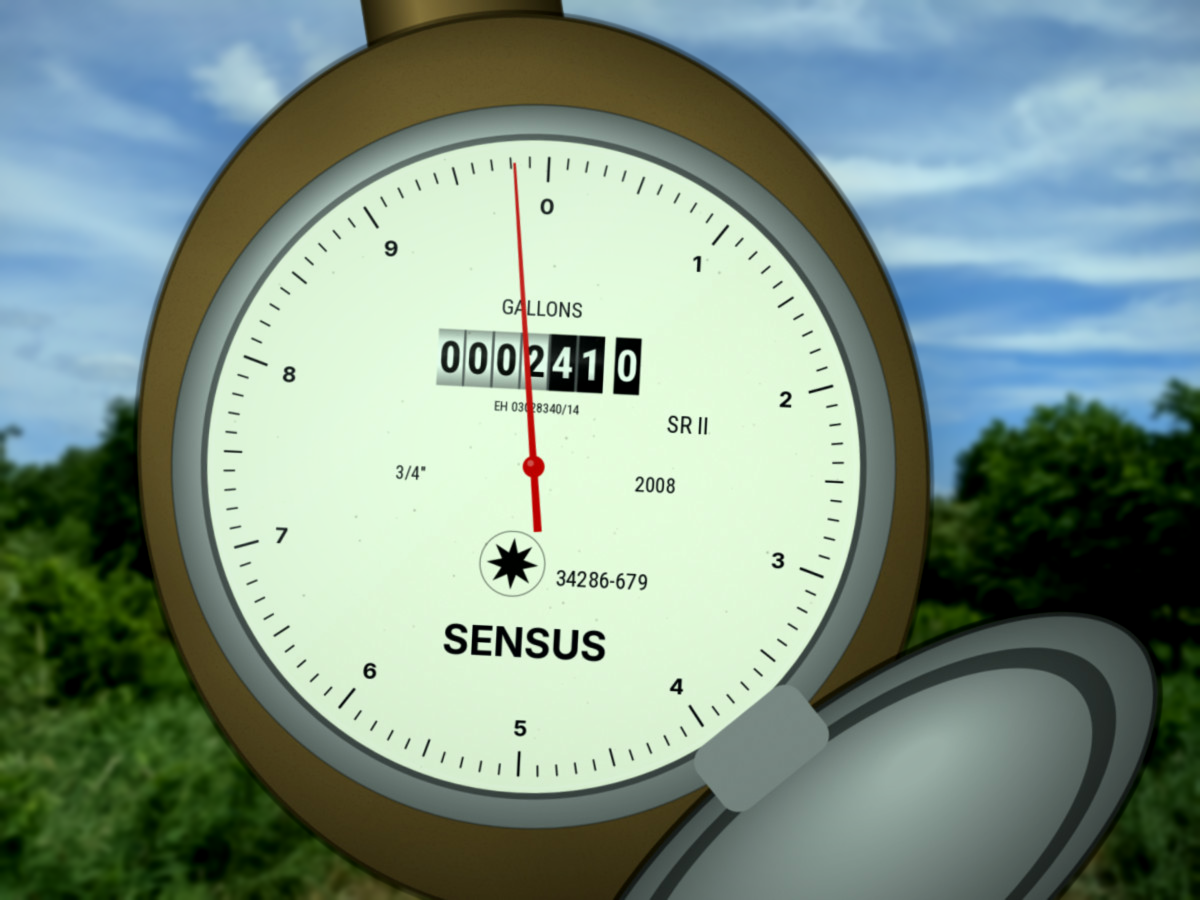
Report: 2409.8gal
